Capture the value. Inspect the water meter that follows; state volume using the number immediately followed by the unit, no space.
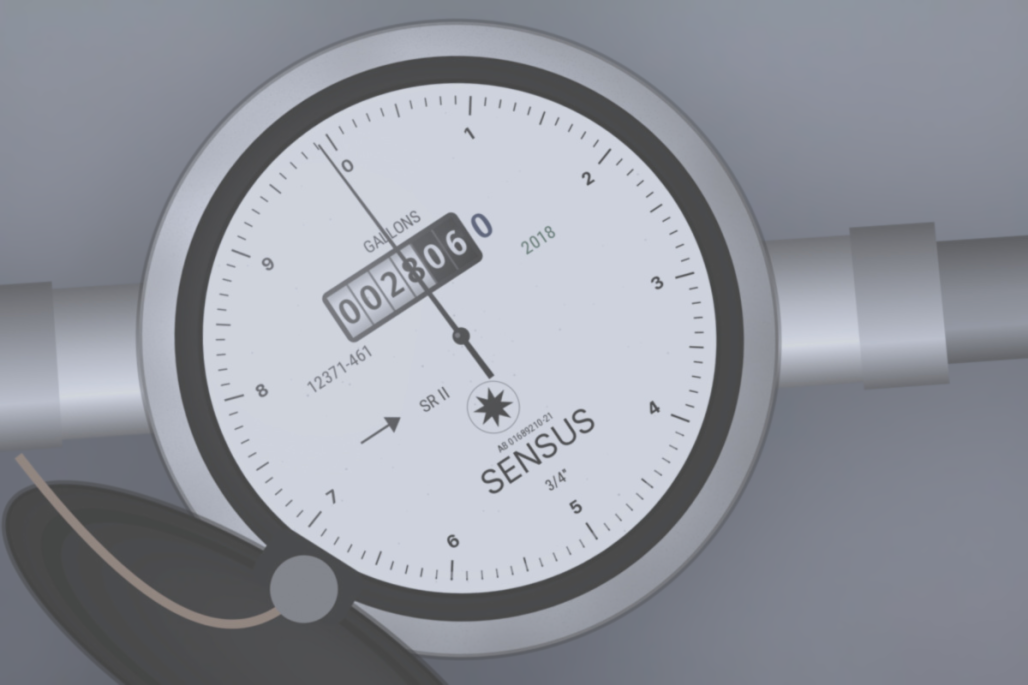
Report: 28059.9gal
